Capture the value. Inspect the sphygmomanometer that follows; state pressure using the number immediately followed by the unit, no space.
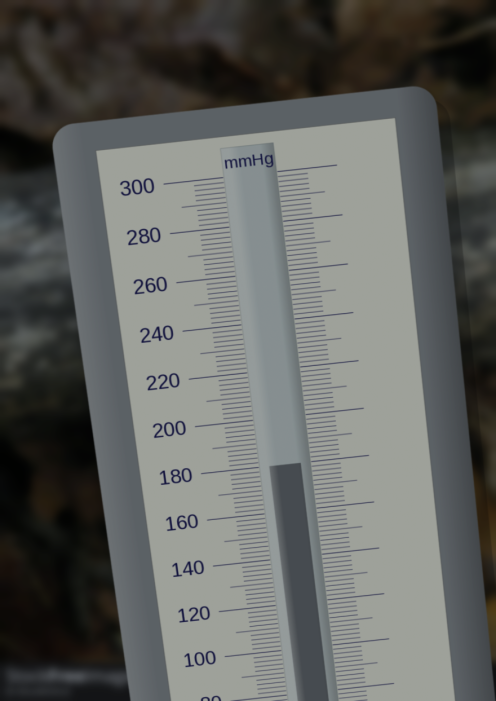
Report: 180mmHg
